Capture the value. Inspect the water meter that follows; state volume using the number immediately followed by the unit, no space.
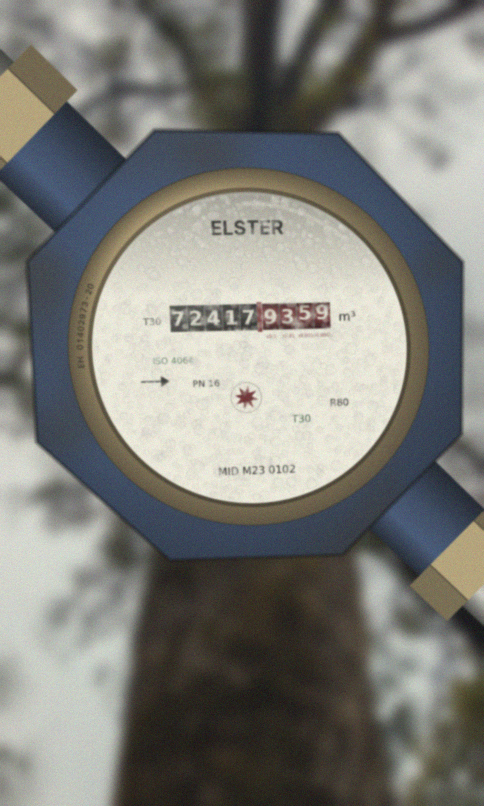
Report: 72417.9359m³
